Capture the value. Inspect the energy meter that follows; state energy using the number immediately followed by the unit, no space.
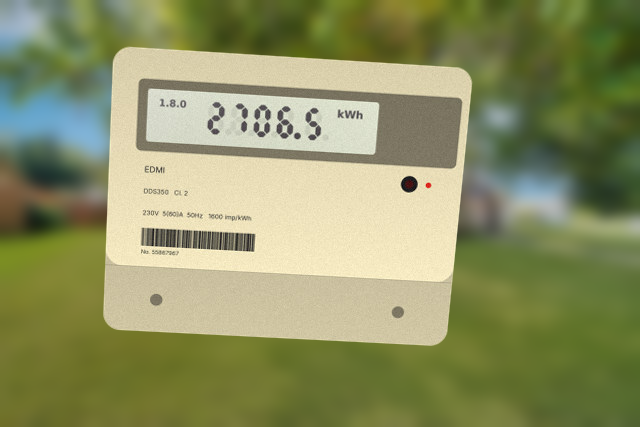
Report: 2706.5kWh
